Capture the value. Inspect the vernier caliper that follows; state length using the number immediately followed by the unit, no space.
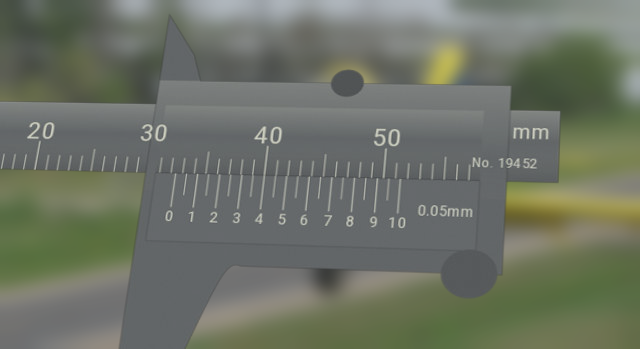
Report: 32.4mm
